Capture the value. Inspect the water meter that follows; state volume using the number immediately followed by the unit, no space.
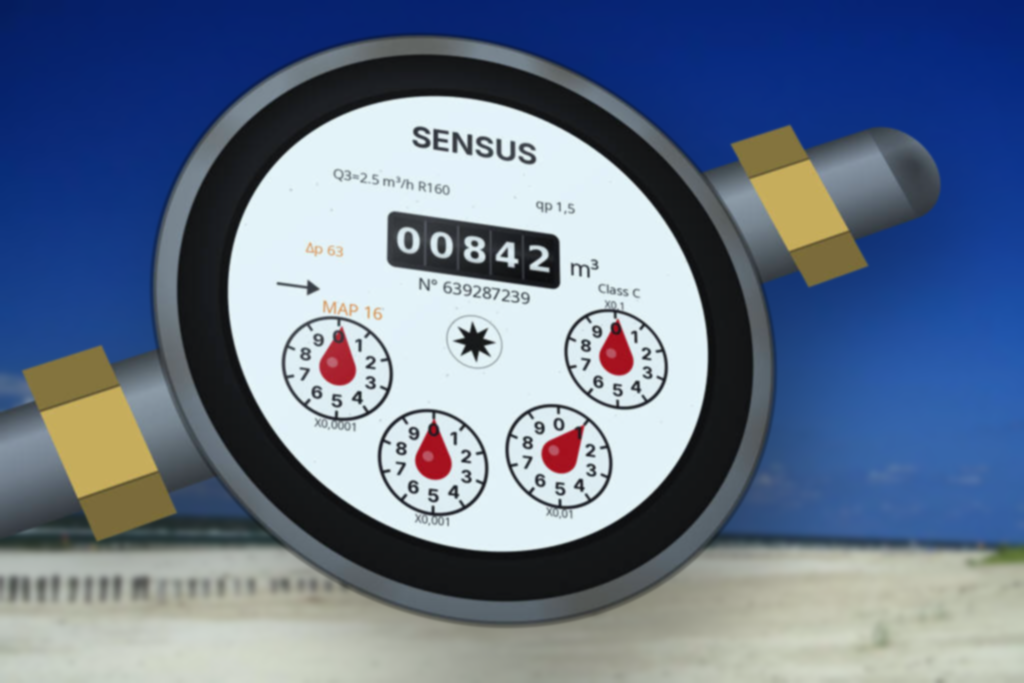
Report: 842.0100m³
